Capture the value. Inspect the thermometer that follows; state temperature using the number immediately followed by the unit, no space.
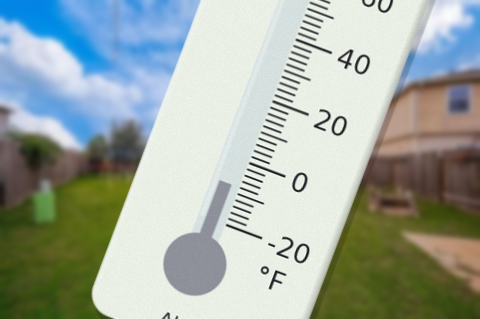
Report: -8°F
